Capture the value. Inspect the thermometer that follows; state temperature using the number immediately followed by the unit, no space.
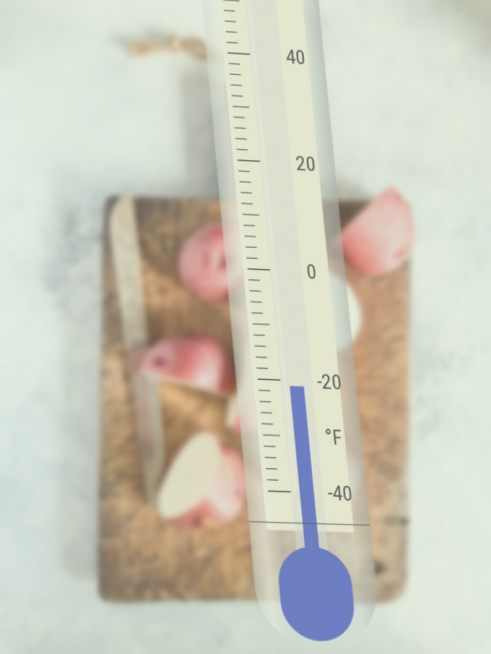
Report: -21°F
